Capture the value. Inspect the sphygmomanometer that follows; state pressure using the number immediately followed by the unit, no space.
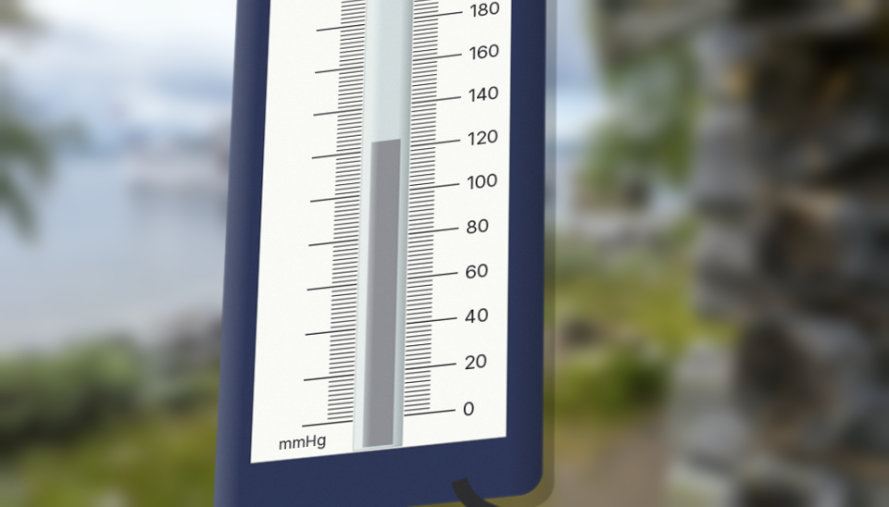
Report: 124mmHg
